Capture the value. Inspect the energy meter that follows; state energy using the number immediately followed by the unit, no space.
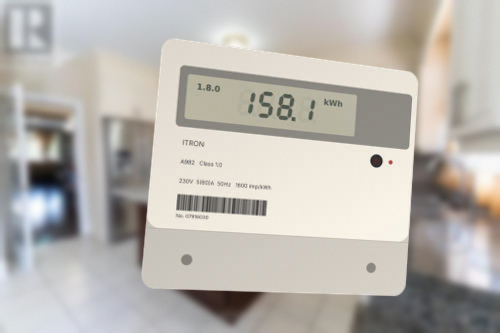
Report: 158.1kWh
